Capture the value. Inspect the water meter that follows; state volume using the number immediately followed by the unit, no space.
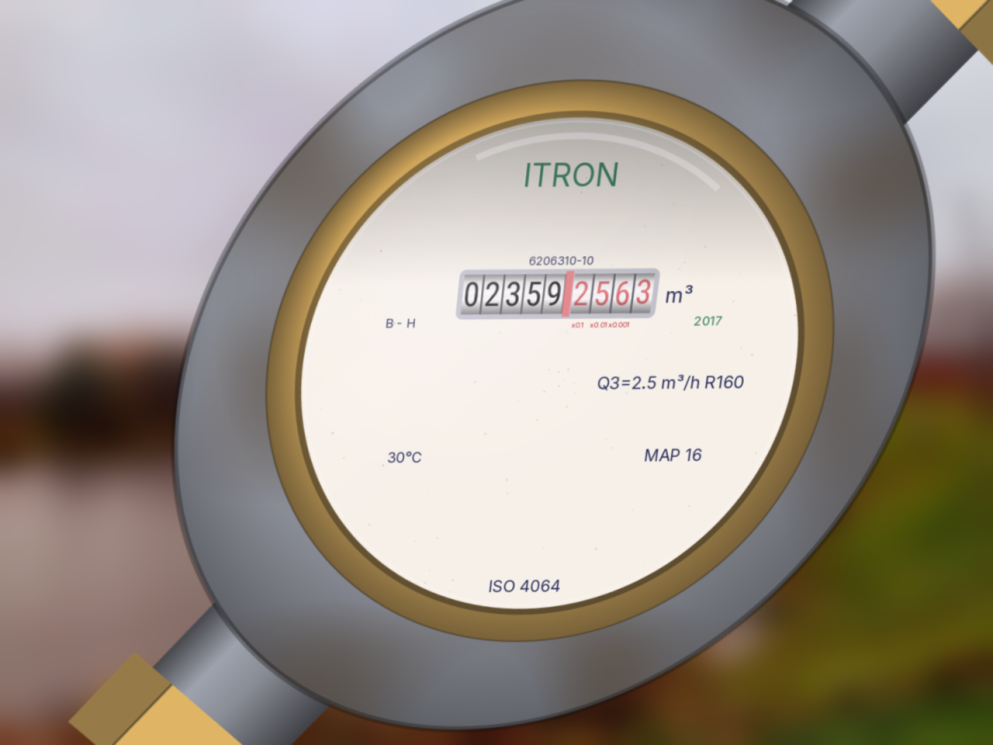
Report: 2359.2563m³
